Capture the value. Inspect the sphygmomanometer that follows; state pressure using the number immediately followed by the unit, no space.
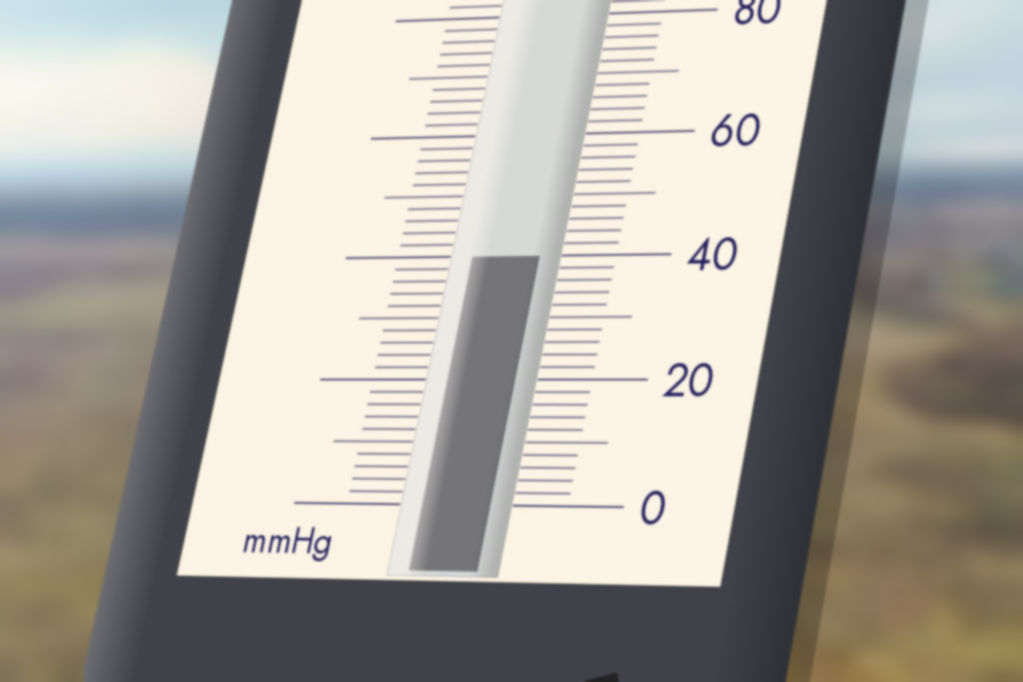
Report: 40mmHg
